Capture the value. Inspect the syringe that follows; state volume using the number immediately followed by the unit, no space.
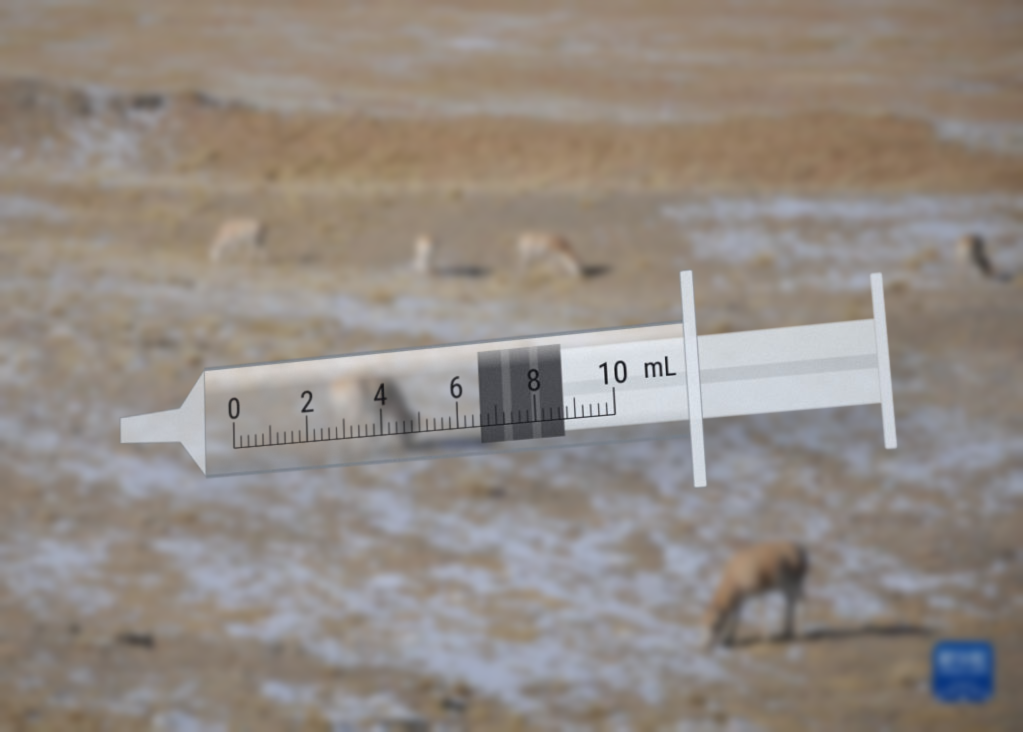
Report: 6.6mL
